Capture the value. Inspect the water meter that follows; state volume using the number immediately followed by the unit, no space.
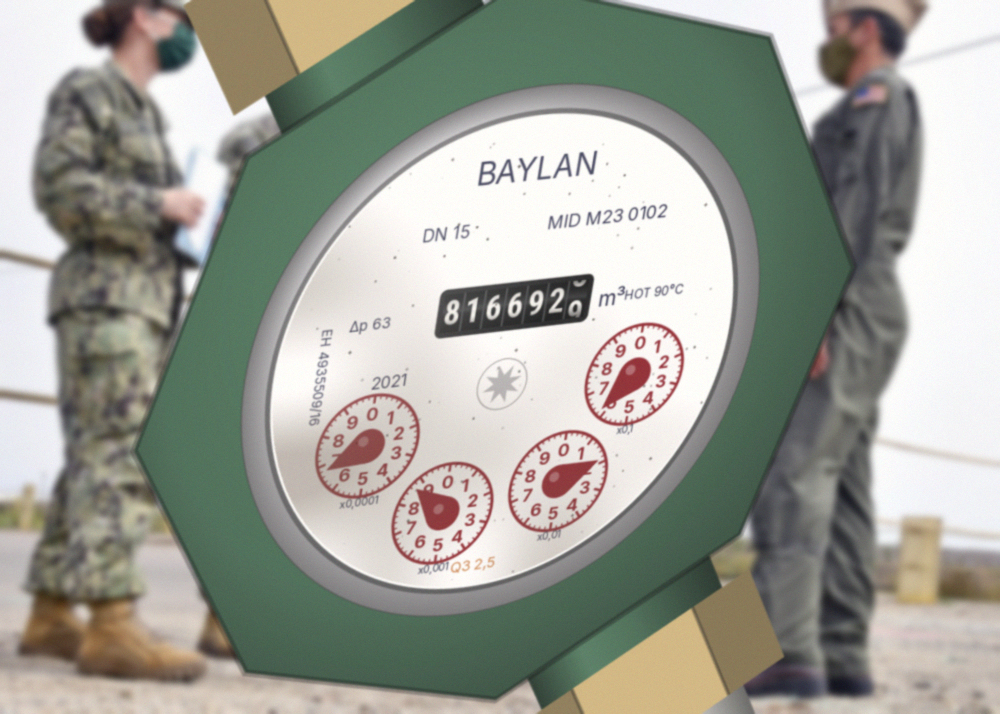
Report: 8166928.6186m³
